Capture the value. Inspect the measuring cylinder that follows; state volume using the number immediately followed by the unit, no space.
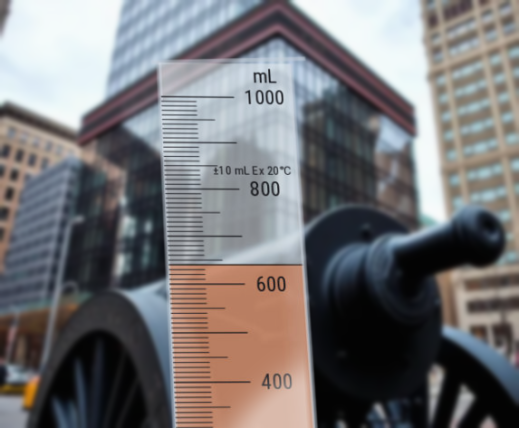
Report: 640mL
